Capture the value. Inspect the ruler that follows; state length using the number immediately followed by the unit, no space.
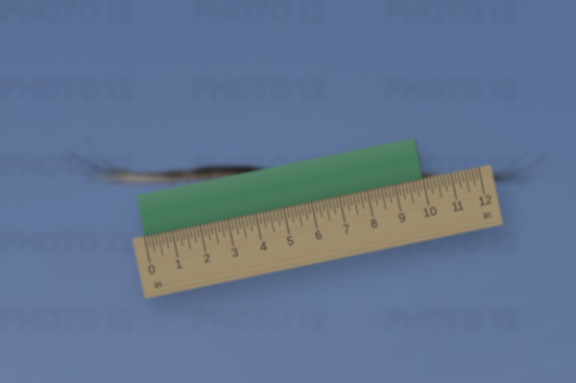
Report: 10in
